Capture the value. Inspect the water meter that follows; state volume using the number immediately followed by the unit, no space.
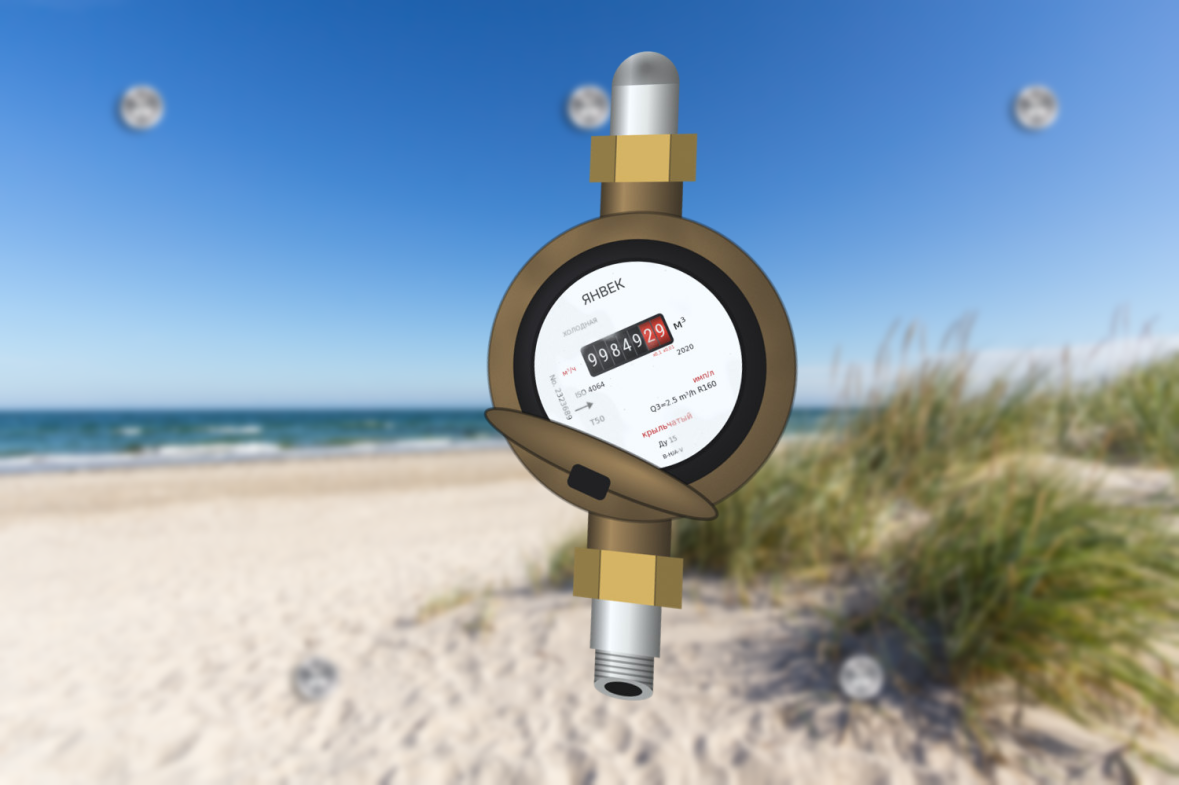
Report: 99849.29m³
